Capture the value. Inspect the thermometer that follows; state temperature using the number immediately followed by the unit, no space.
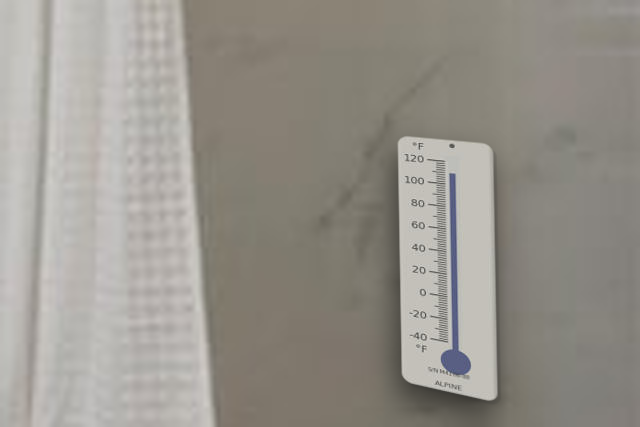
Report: 110°F
